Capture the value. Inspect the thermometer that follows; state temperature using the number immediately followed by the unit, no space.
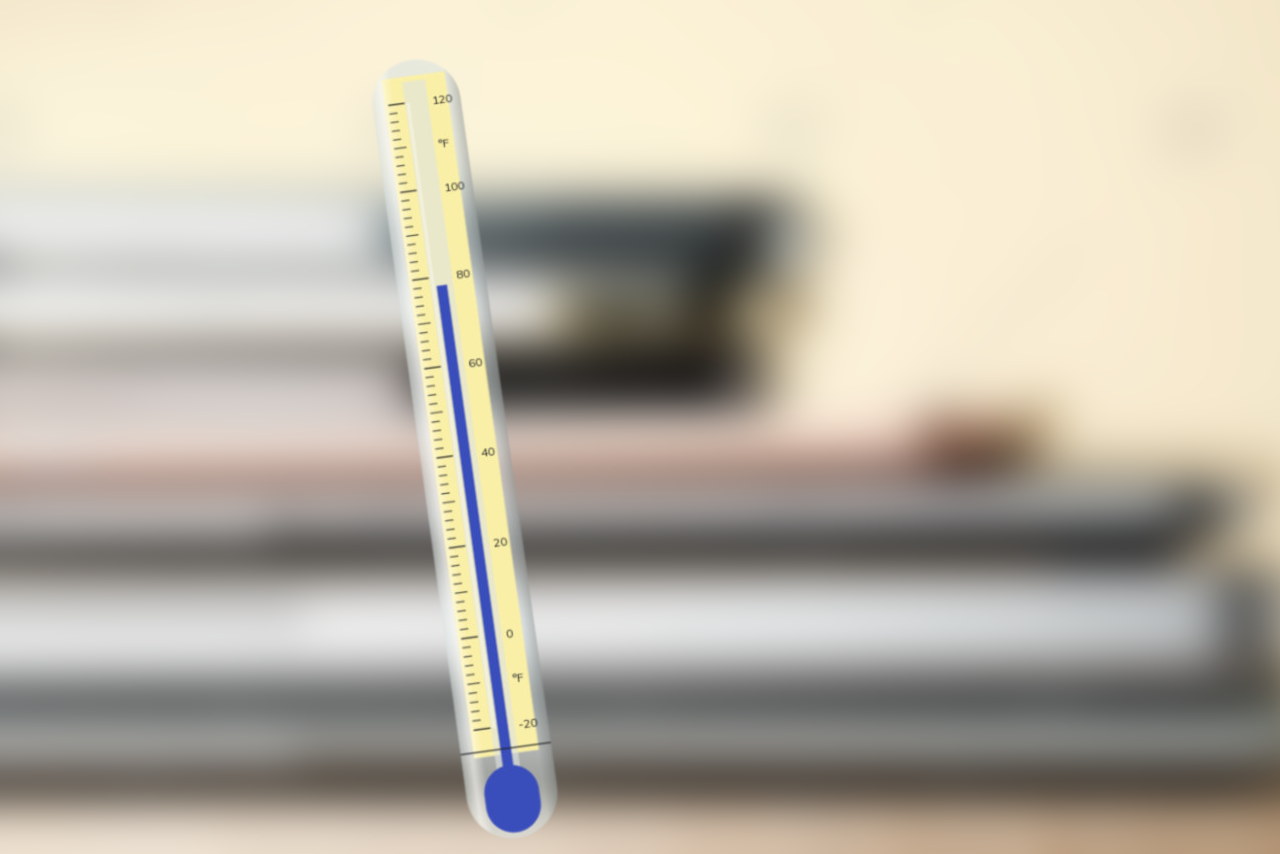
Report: 78°F
